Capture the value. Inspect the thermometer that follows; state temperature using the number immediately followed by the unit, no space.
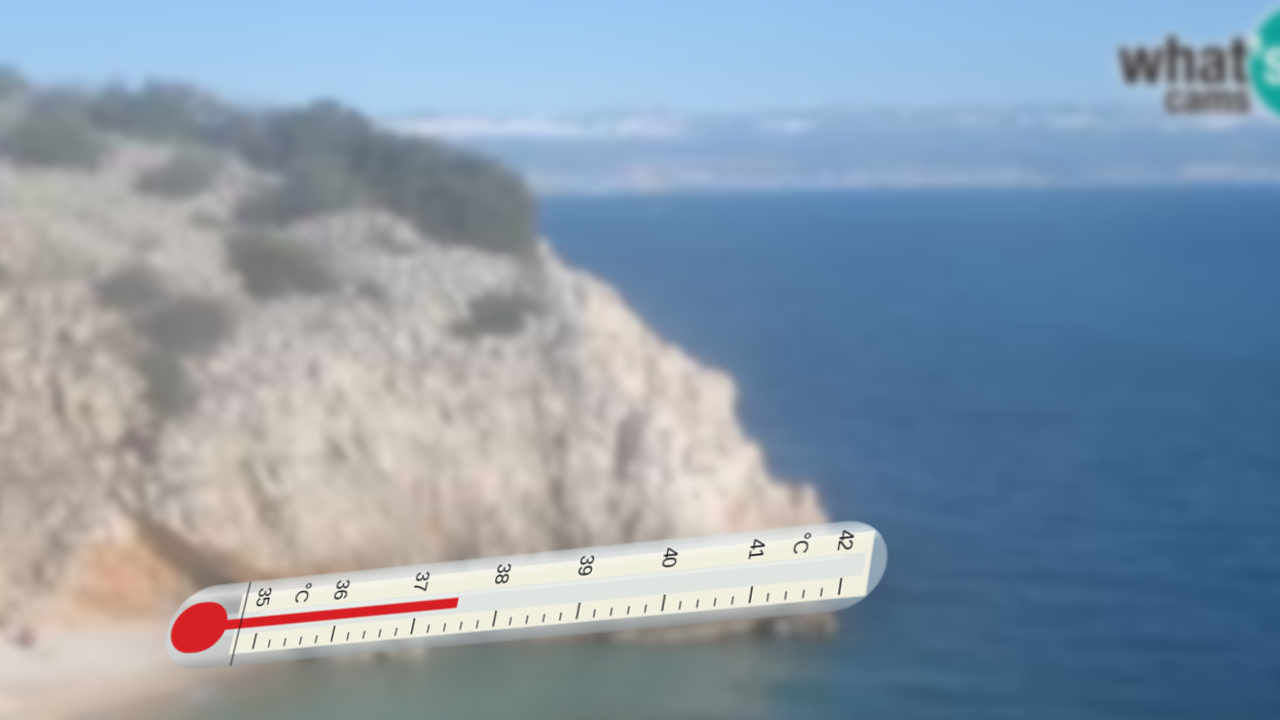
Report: 37.5°C
